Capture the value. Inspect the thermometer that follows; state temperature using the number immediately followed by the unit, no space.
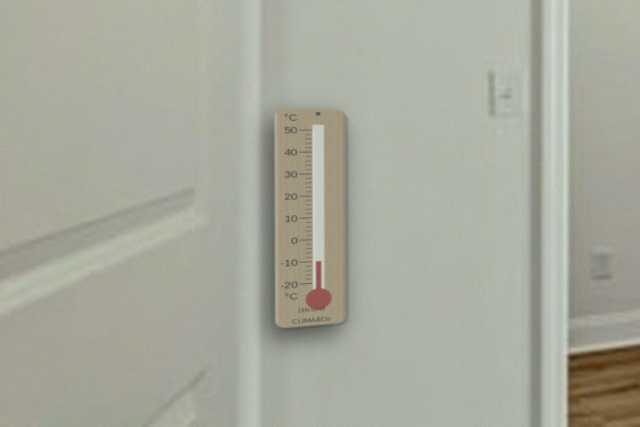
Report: -10°C
